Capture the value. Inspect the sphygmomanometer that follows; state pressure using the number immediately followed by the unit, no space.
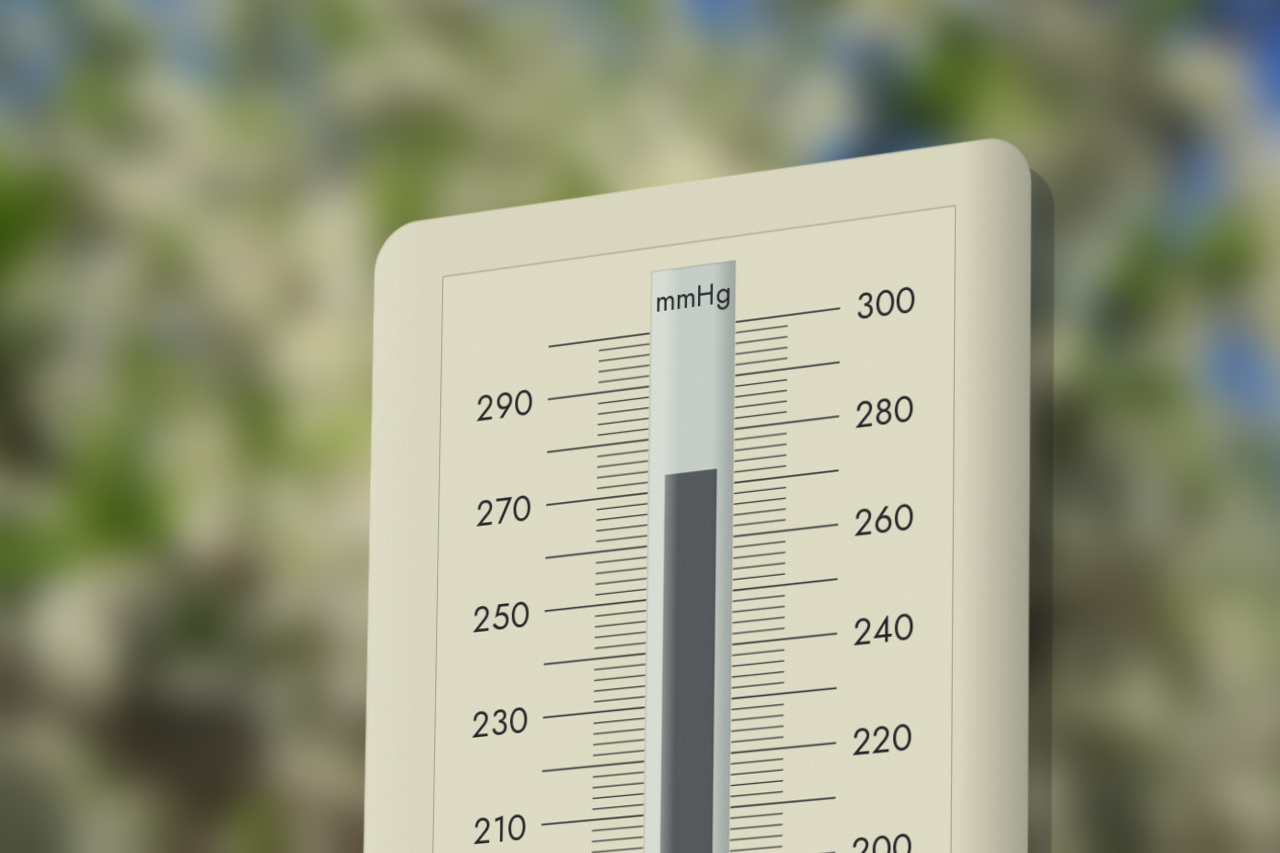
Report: 273mmHg
